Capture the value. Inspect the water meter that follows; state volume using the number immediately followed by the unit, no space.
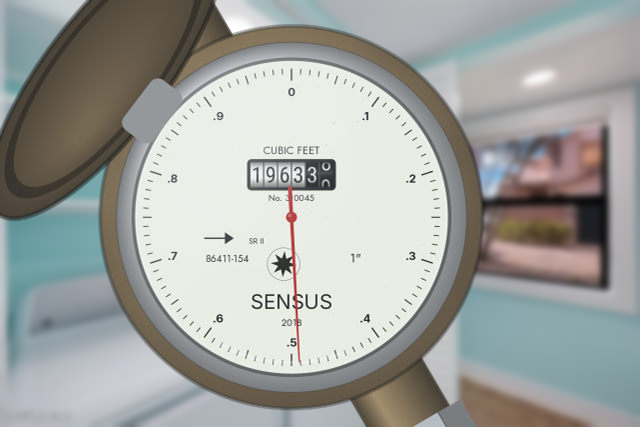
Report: 196338.49ft³
